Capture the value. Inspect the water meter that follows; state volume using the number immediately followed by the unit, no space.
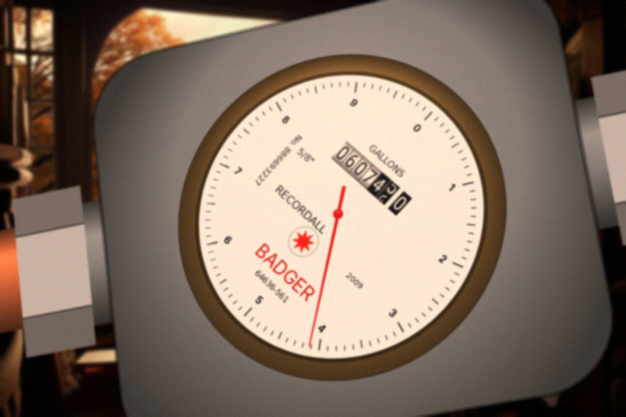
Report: 607454.1gal
